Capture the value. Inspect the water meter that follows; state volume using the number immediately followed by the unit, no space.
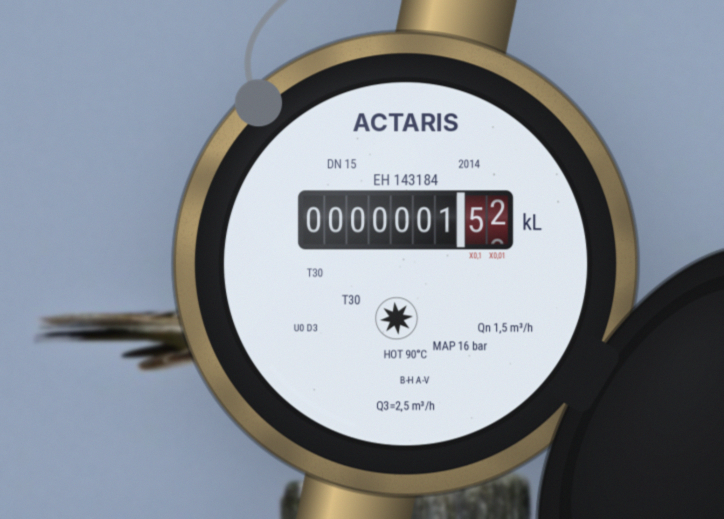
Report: 1.52kL
